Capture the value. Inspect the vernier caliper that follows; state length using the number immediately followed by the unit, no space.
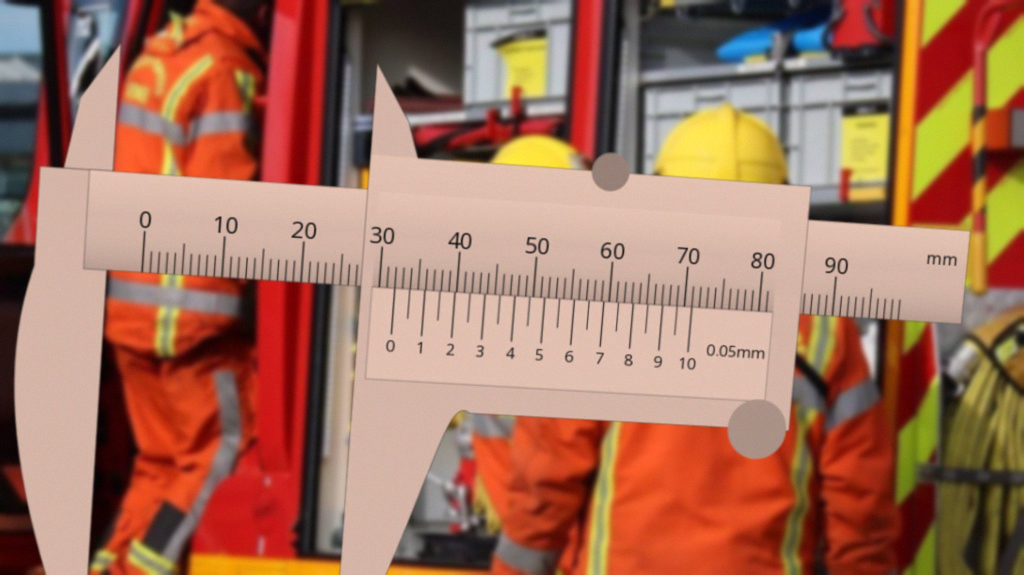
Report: 32.0mm
